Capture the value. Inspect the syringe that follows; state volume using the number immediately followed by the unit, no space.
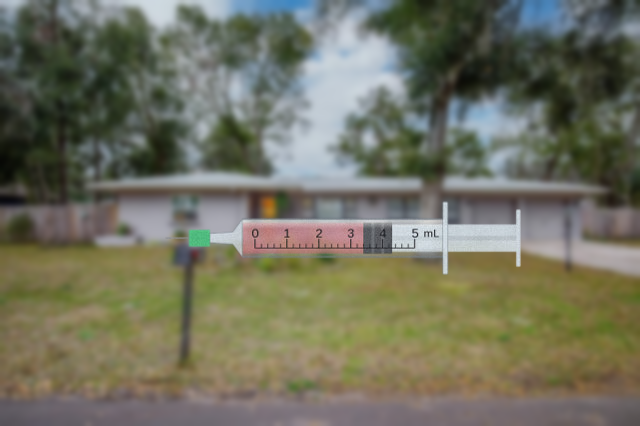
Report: 3.4mL
